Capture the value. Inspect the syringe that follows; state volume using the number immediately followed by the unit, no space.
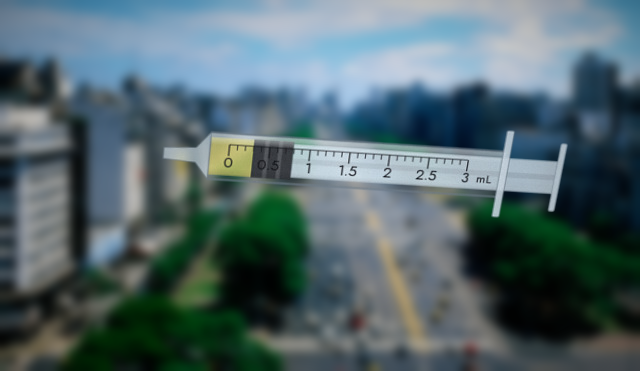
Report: 0.3mL
